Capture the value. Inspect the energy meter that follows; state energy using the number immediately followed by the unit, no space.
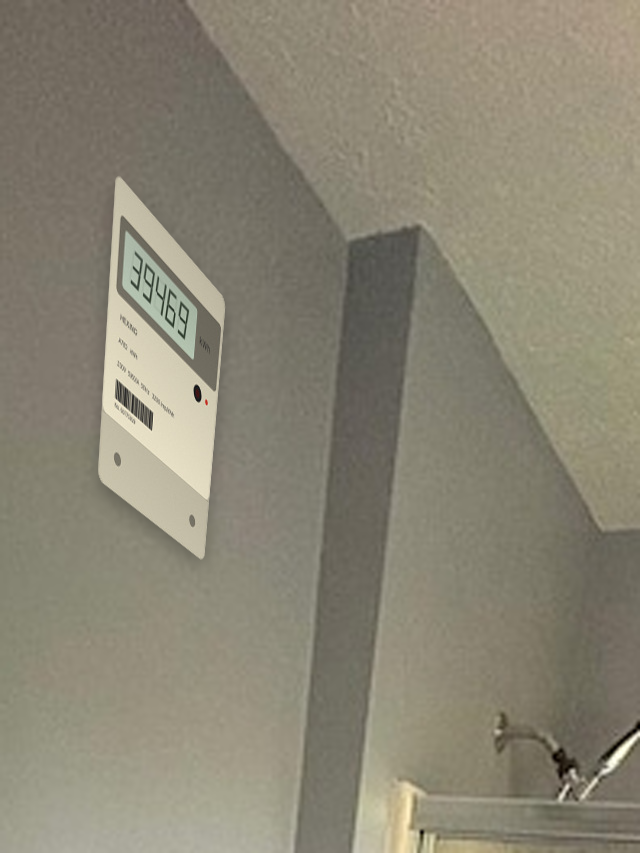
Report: 39469kWh
